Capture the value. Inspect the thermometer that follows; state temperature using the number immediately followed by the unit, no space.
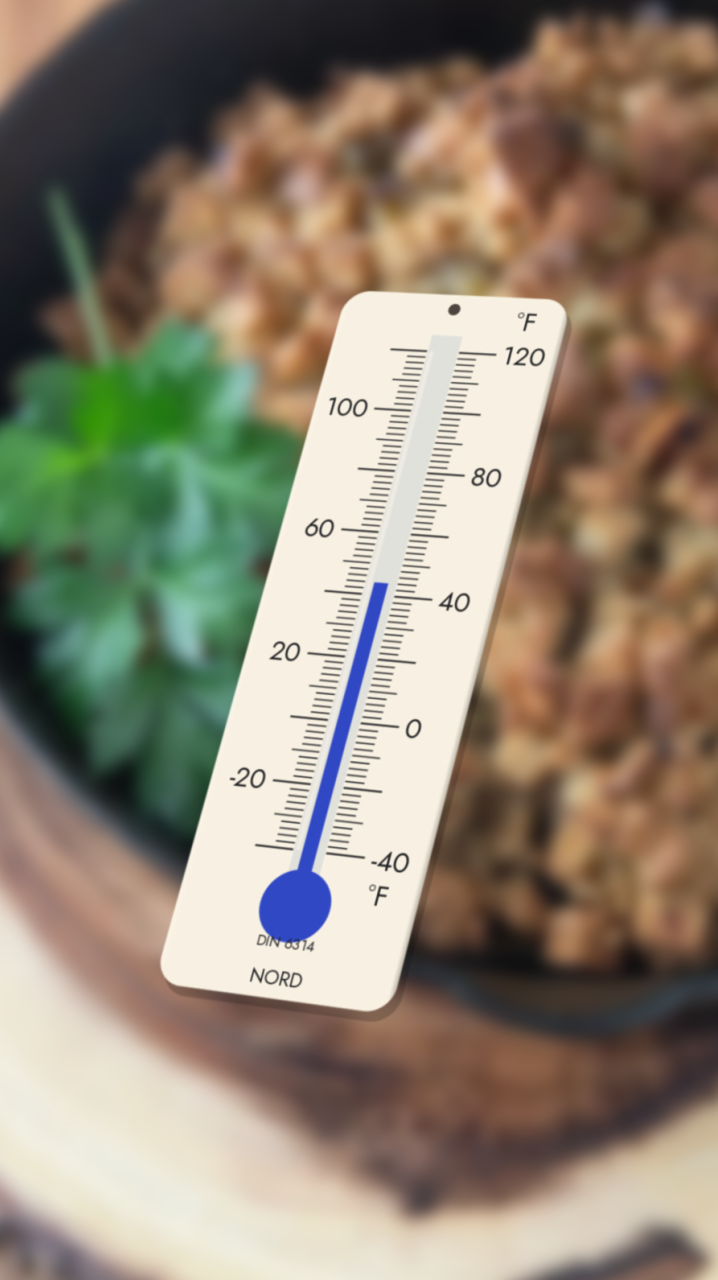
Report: 44°F
